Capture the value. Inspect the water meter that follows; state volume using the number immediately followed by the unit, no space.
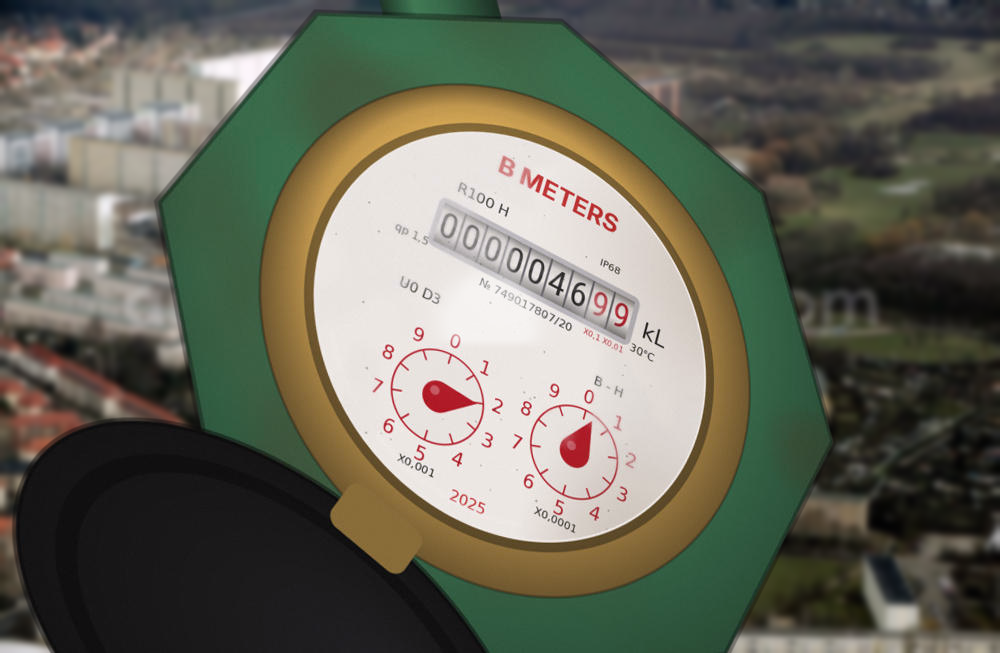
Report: 46.9920kL
